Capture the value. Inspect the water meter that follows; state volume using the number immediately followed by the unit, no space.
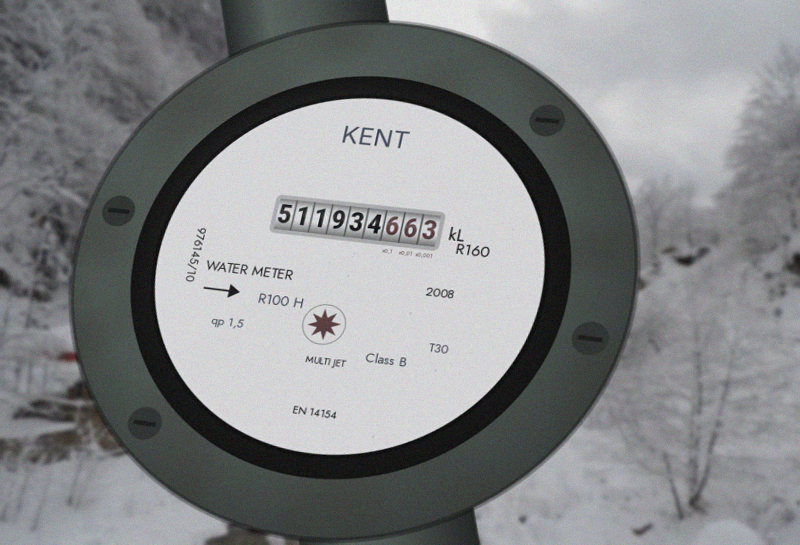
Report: 511934.663kL
